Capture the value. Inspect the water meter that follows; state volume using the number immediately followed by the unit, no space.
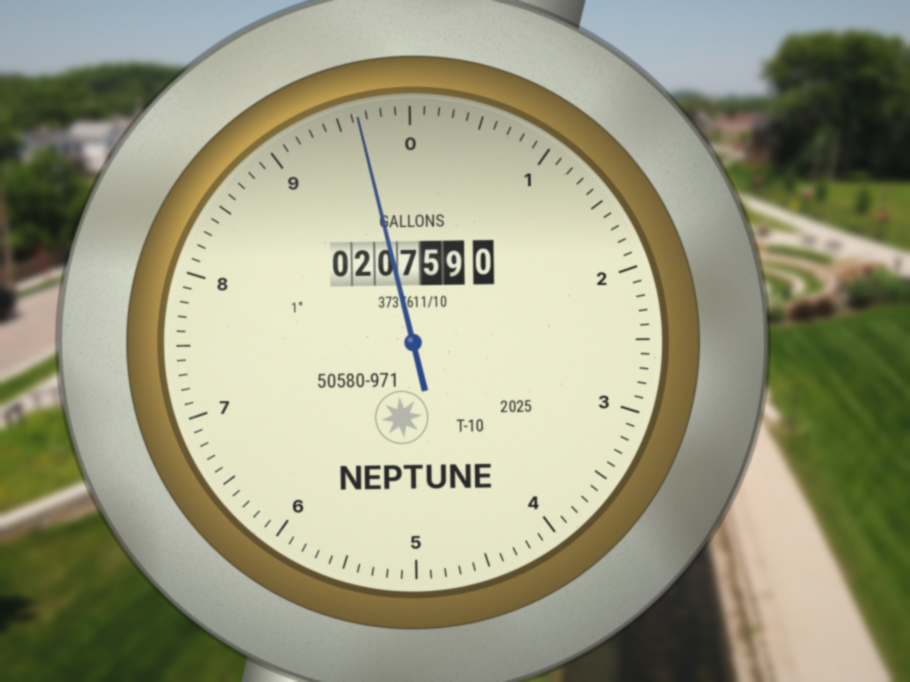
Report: 207589.6gal
